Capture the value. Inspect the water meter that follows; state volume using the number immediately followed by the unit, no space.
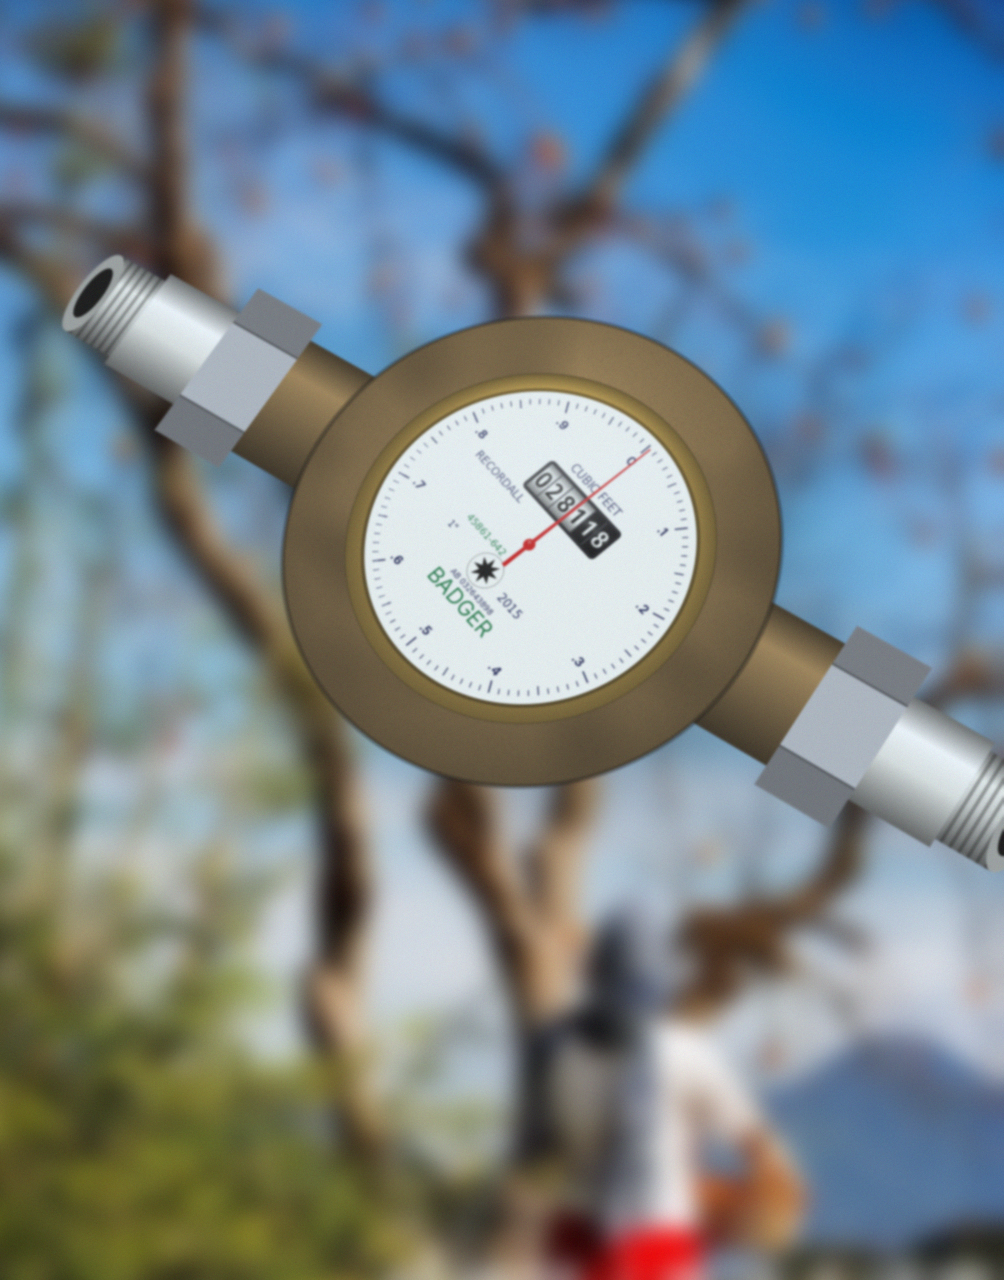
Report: 28118.00ft³
